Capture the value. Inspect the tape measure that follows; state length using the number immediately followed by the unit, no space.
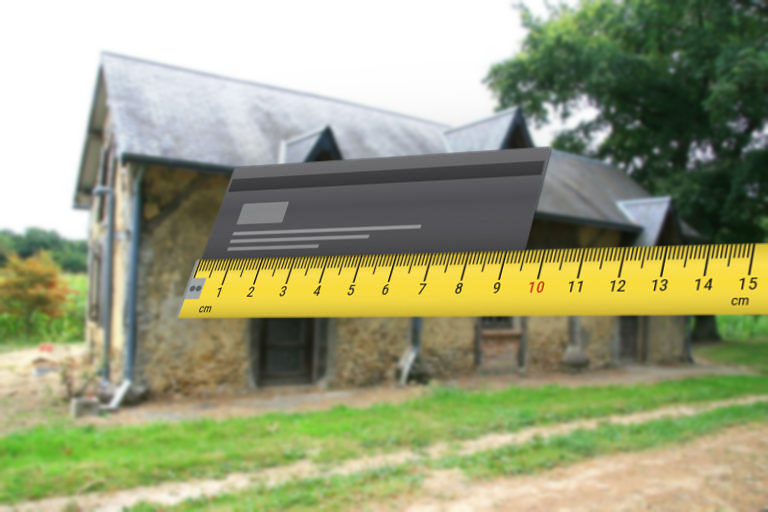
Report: 9.5cm
